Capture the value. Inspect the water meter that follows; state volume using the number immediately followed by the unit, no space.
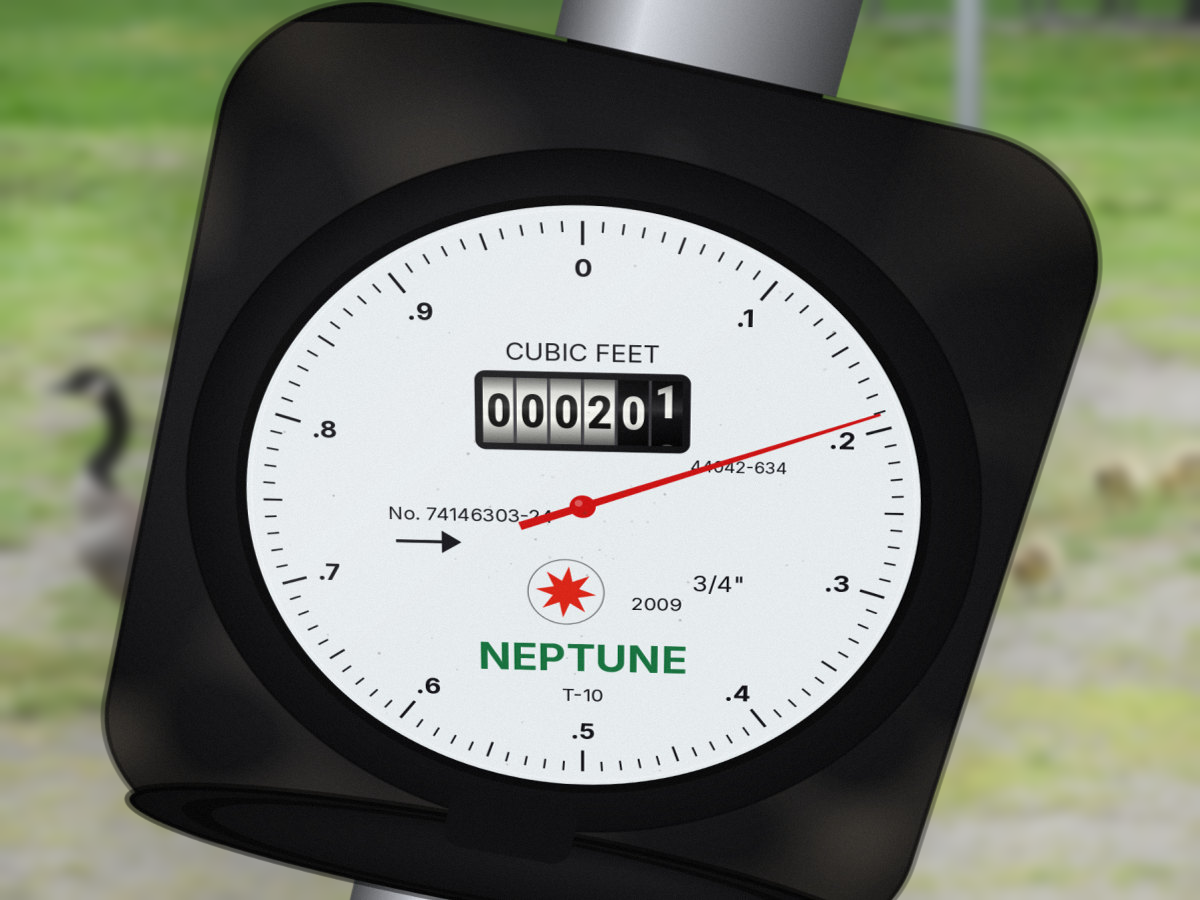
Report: 201.19ft³
